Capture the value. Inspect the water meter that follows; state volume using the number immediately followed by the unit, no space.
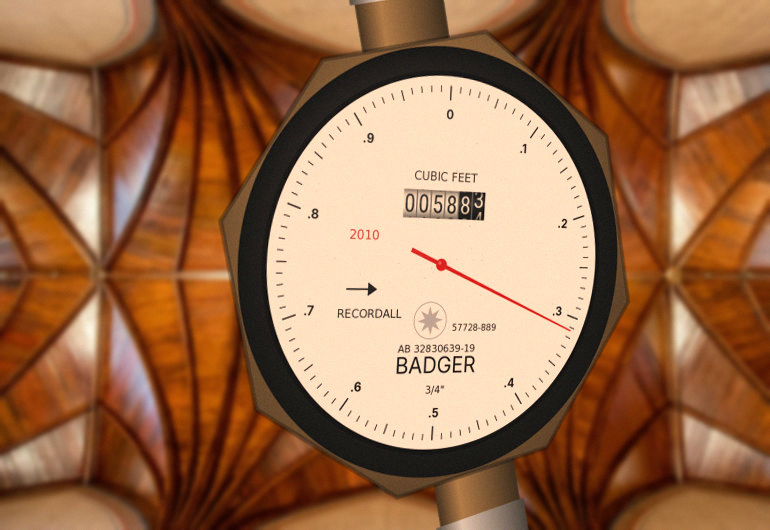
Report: 5883.31ft³
